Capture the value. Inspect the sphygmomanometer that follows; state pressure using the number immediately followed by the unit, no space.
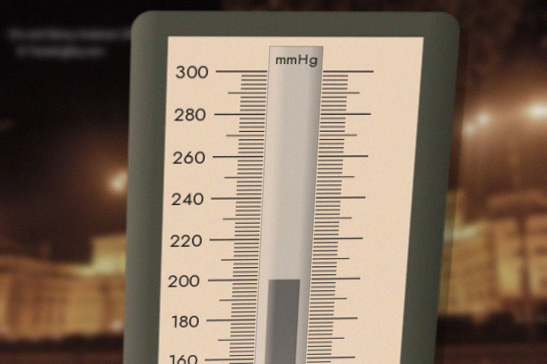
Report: 200mmHg
